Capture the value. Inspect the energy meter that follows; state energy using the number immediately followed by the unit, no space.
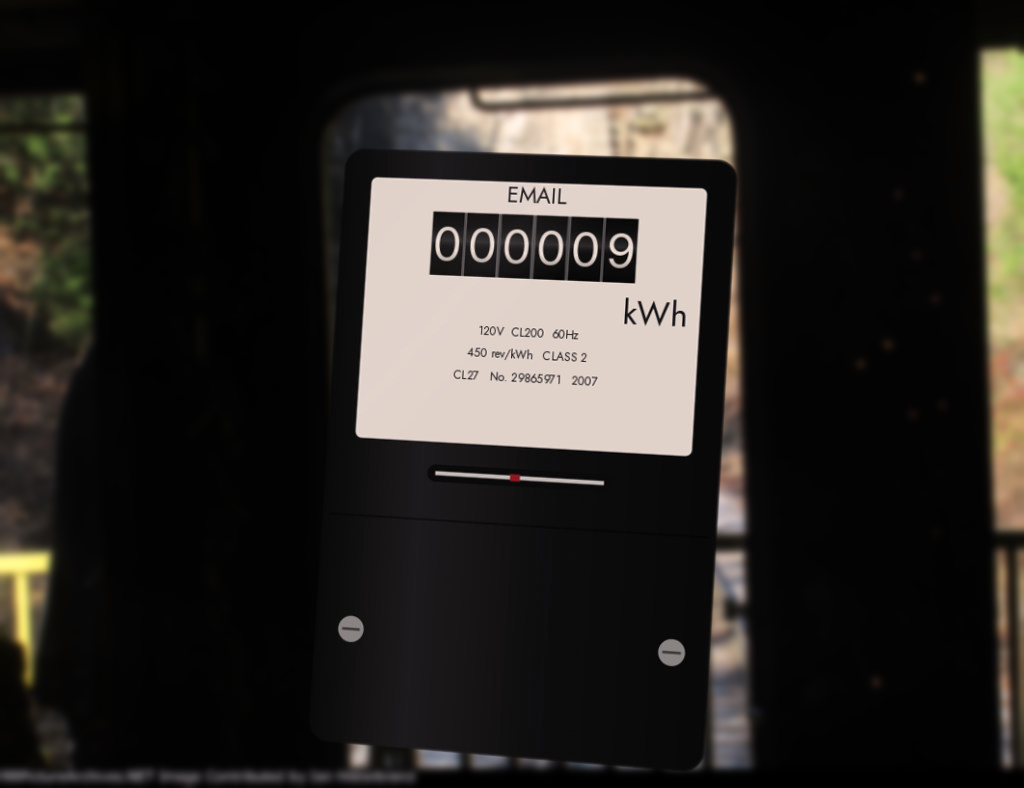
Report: 9kWh
